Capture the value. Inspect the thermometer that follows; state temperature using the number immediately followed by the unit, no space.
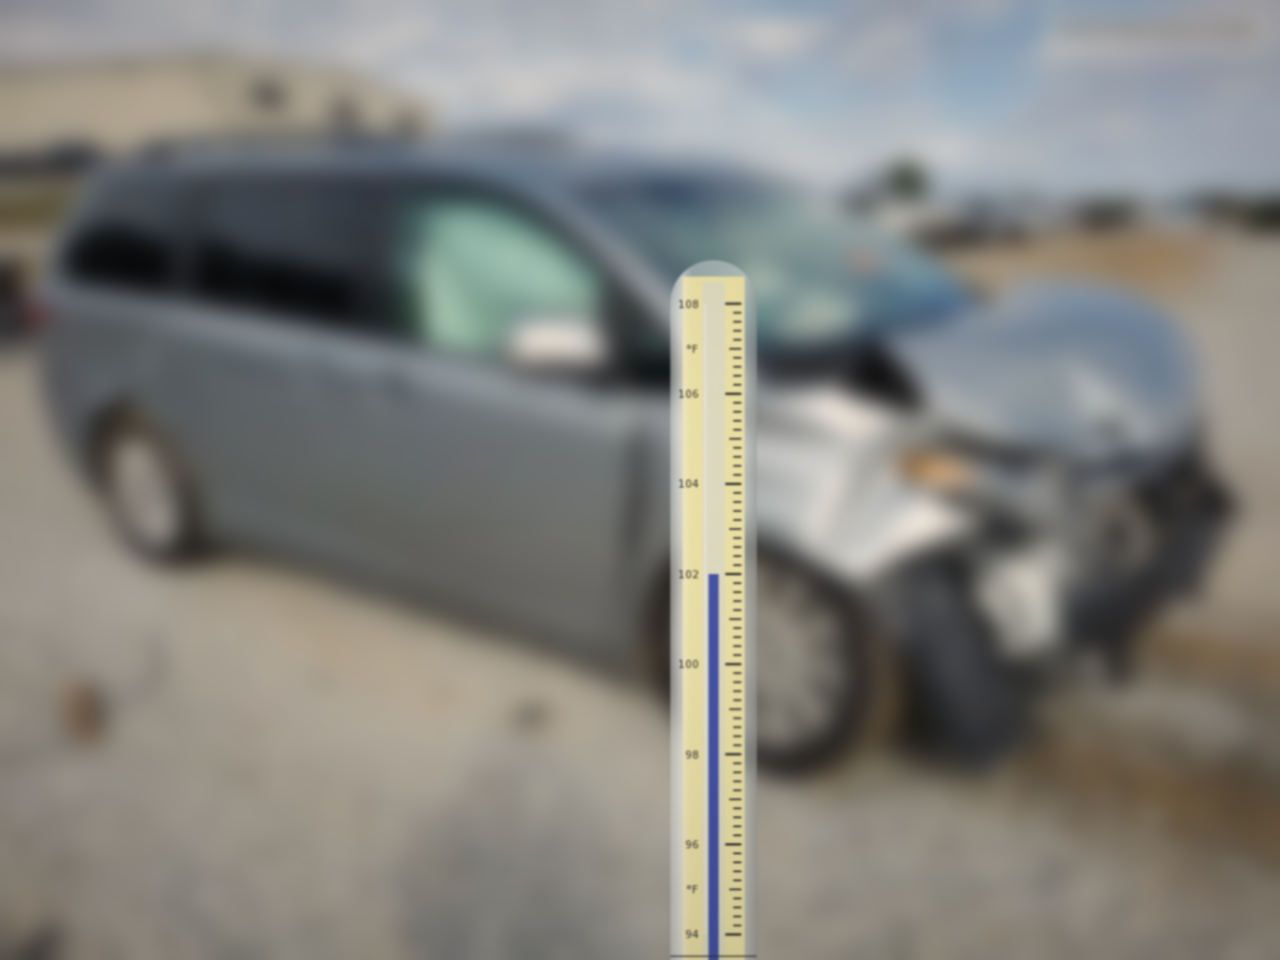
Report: 102°F
